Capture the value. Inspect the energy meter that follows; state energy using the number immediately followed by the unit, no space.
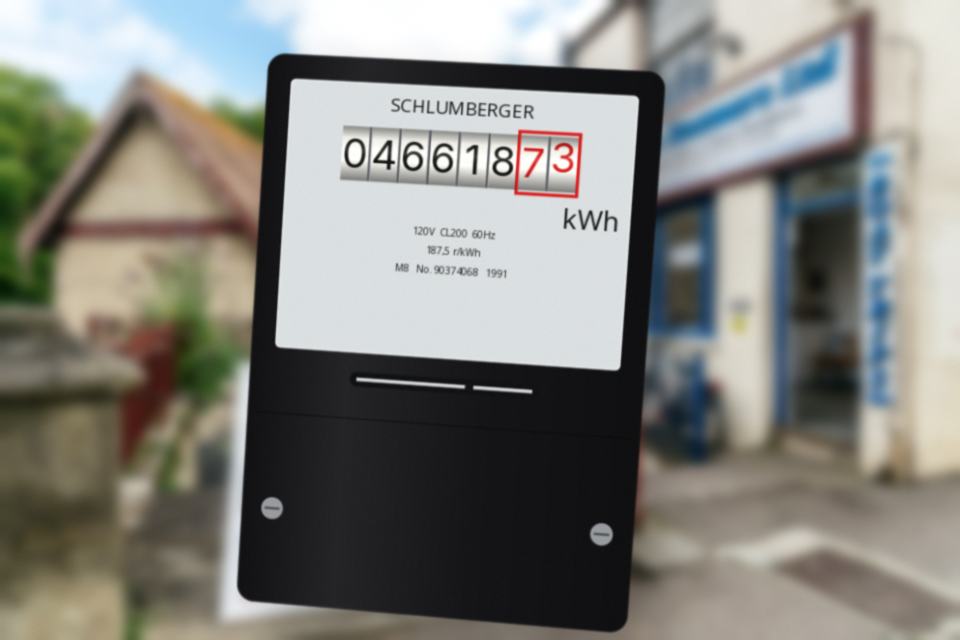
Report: 46618.73kWh
